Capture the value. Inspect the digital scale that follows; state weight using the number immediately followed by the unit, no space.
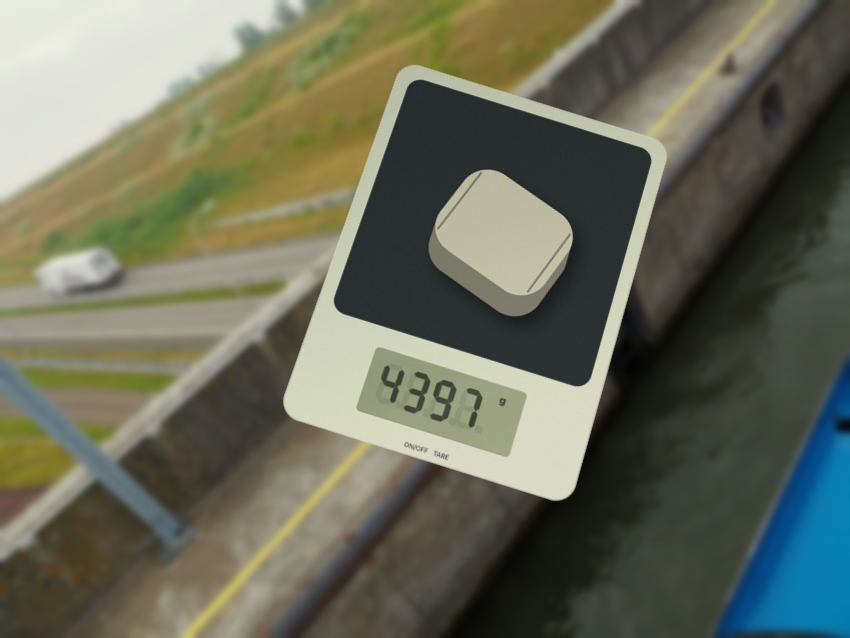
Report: 4397g
